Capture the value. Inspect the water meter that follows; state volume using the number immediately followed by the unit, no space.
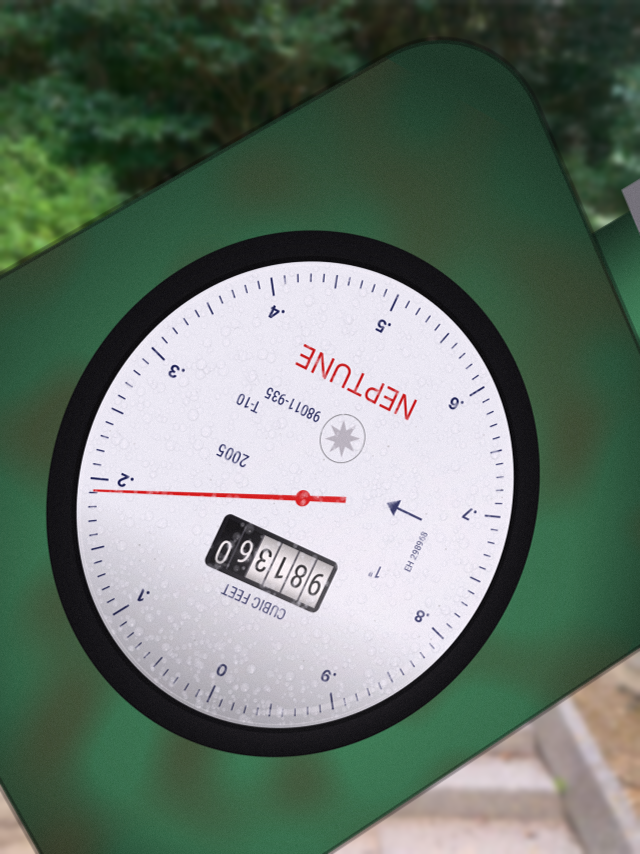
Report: 981360.19ft³
